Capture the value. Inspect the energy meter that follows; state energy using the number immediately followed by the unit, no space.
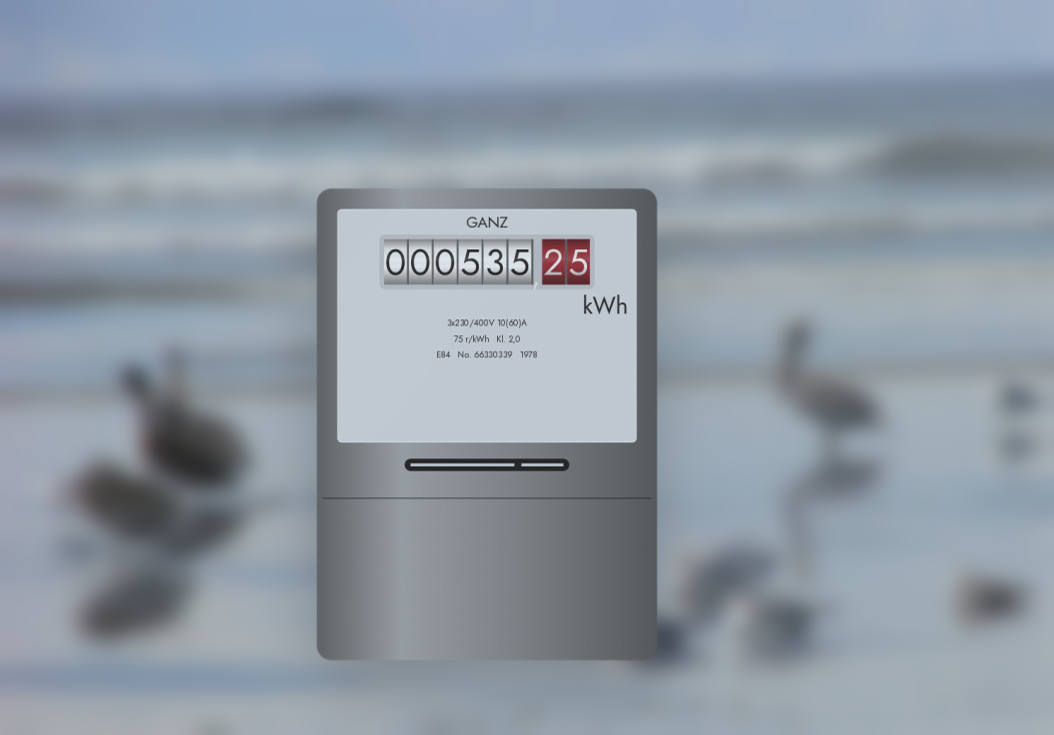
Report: 535.25kWh
